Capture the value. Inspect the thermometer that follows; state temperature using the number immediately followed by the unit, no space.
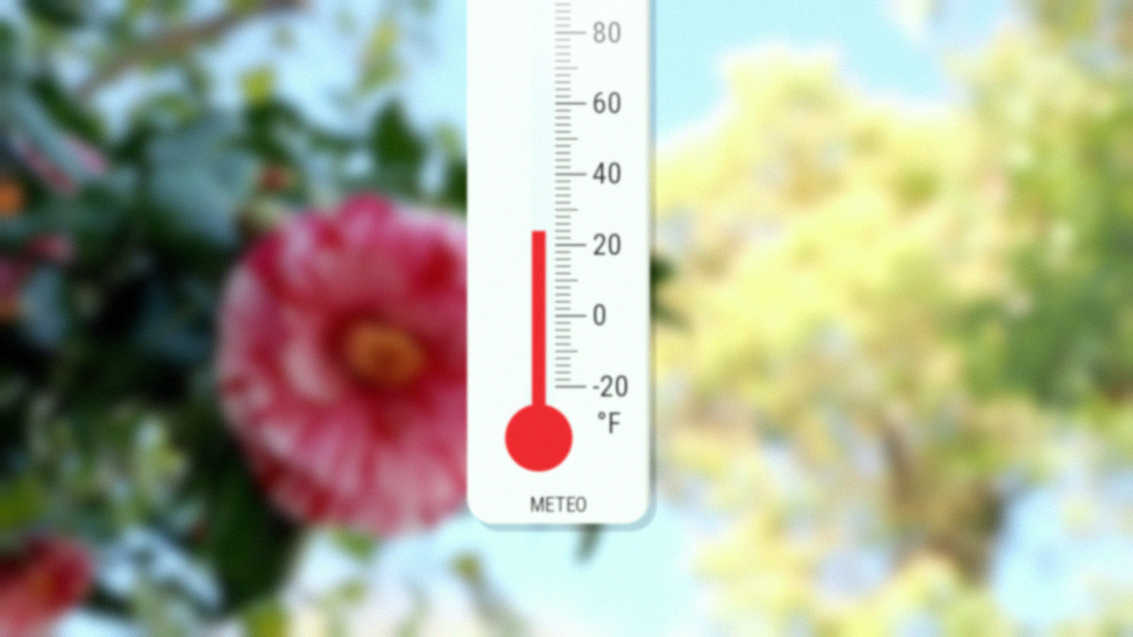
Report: 24°F
